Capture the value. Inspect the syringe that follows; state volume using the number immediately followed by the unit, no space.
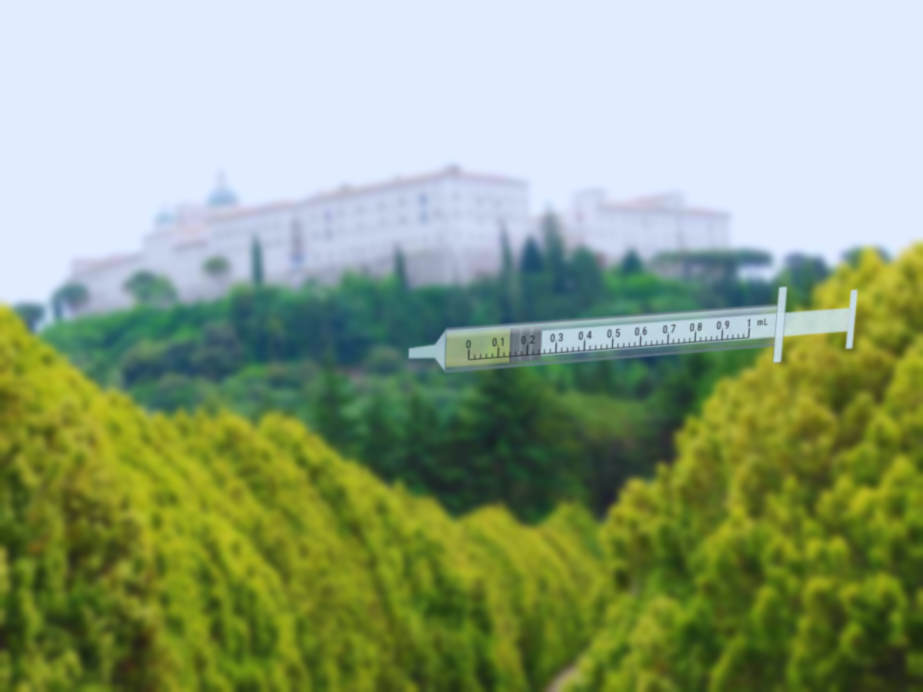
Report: 0.14mL
